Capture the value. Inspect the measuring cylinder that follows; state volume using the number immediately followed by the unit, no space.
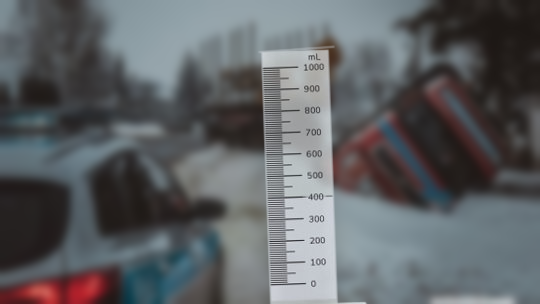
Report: 400mL
